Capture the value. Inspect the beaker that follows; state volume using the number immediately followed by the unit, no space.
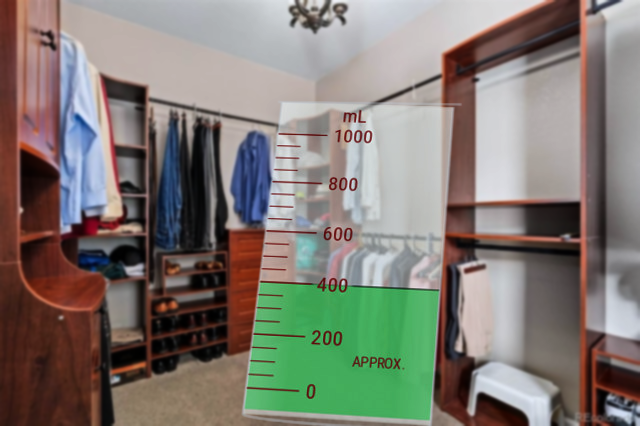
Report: 400mL
